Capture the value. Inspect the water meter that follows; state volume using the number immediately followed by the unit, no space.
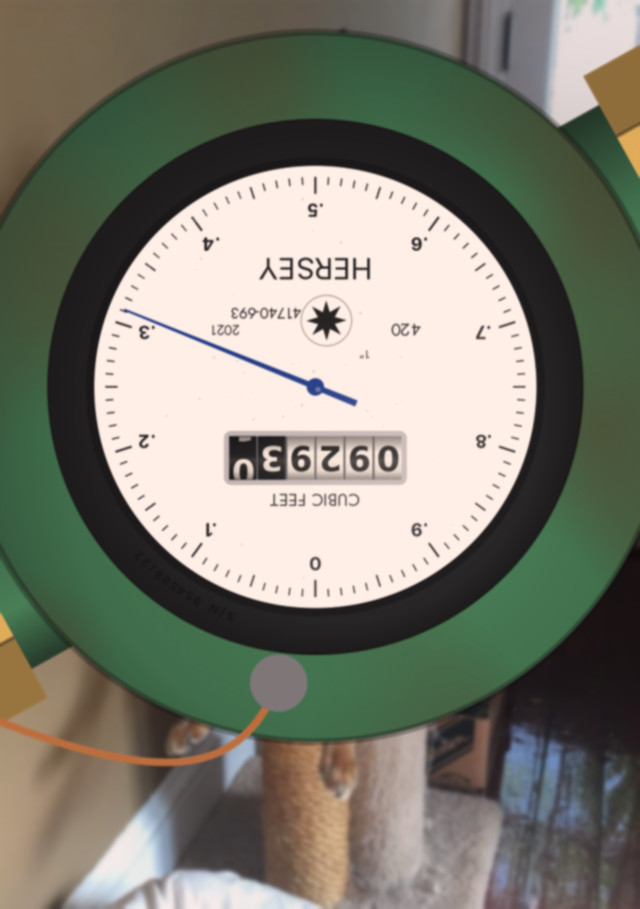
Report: 92930.31ft³
